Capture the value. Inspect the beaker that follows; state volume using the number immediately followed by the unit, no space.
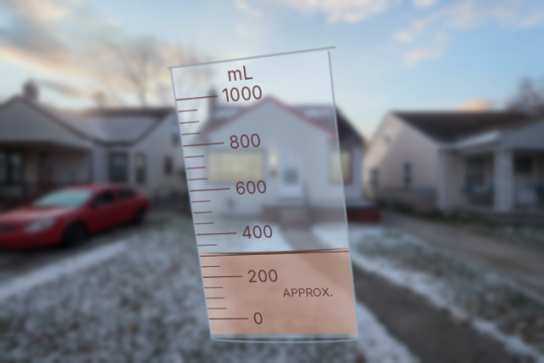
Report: 300mL
